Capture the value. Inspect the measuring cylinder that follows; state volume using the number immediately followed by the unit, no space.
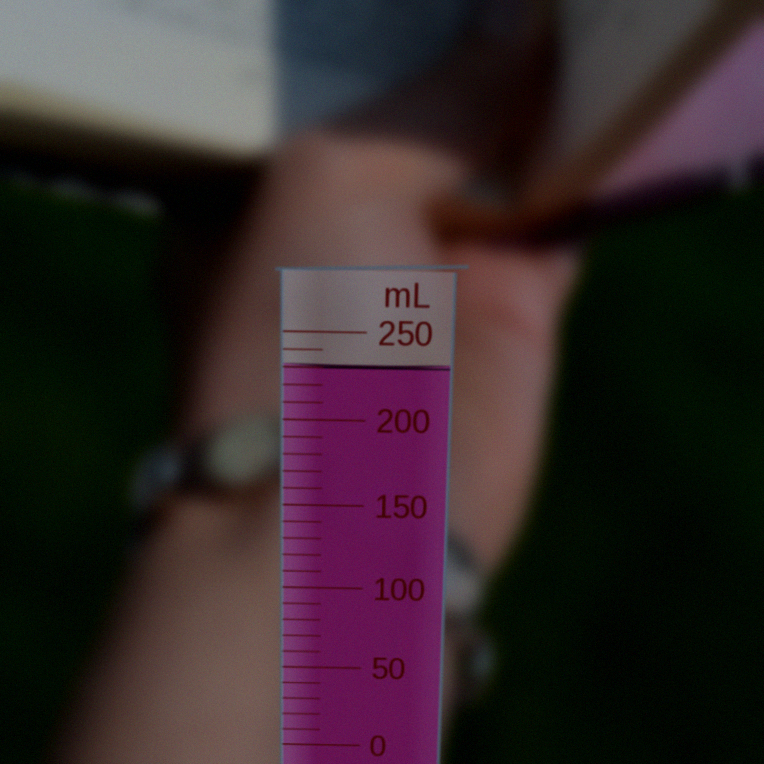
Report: 230mL
